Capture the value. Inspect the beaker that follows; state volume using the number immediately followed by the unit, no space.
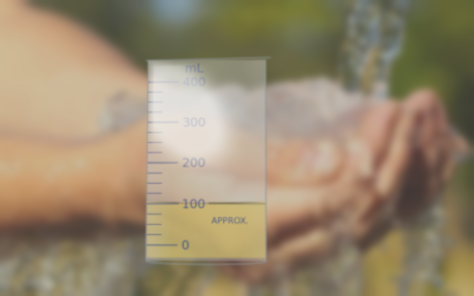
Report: 100mL
